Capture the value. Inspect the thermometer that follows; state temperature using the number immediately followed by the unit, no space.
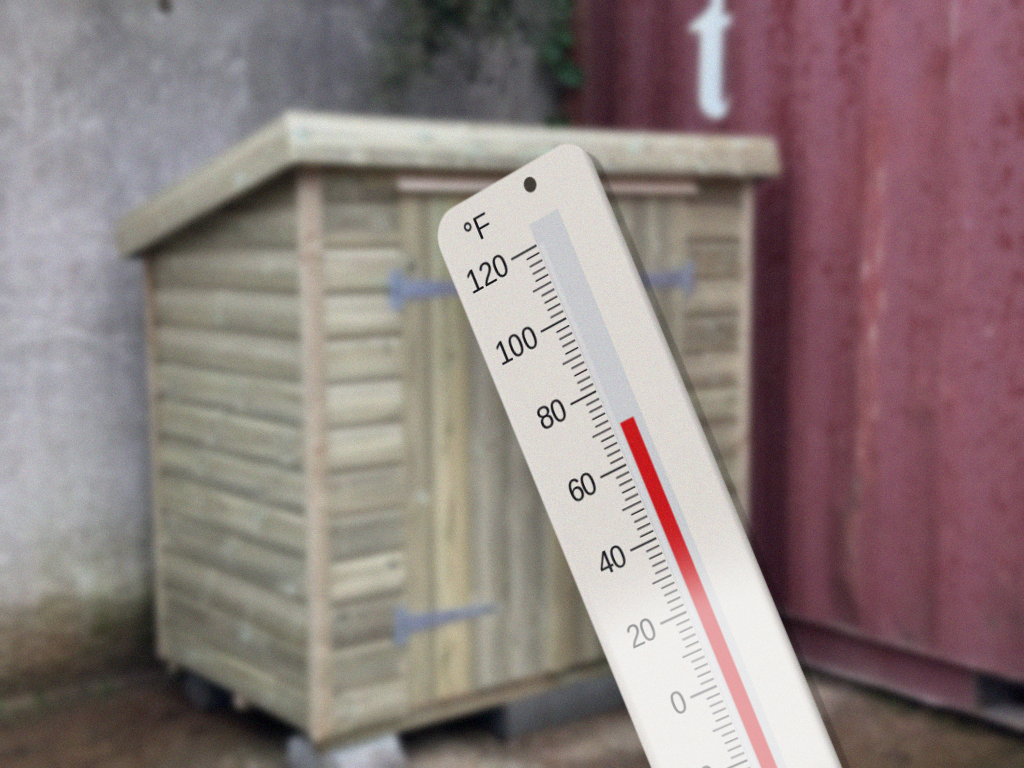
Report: 70°F
